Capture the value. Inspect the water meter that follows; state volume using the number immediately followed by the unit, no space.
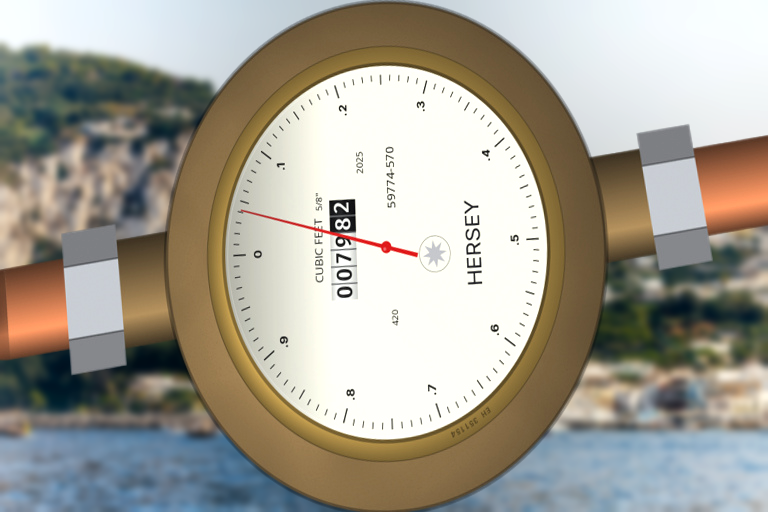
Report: 7982.04ft³
